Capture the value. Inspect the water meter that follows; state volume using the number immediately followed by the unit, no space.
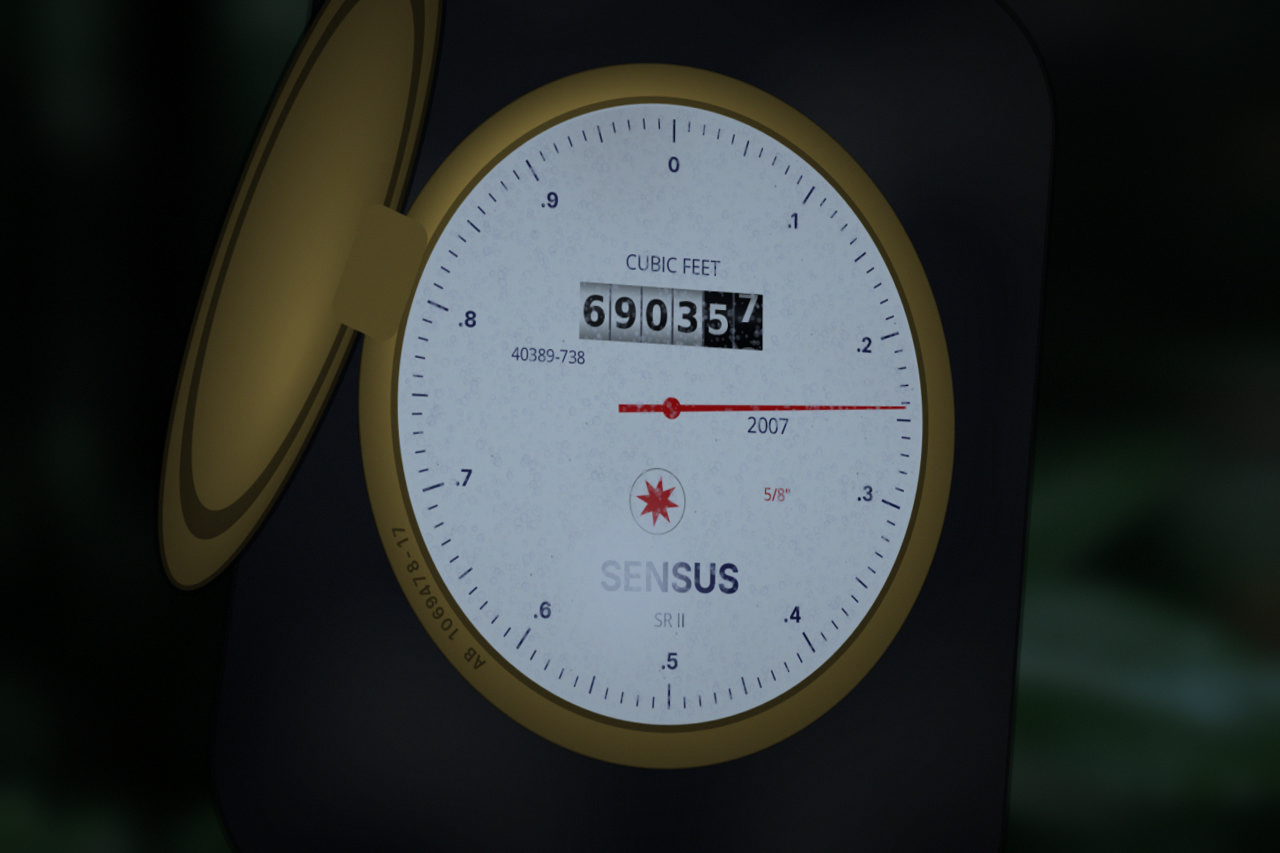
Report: 690357.24ft³
